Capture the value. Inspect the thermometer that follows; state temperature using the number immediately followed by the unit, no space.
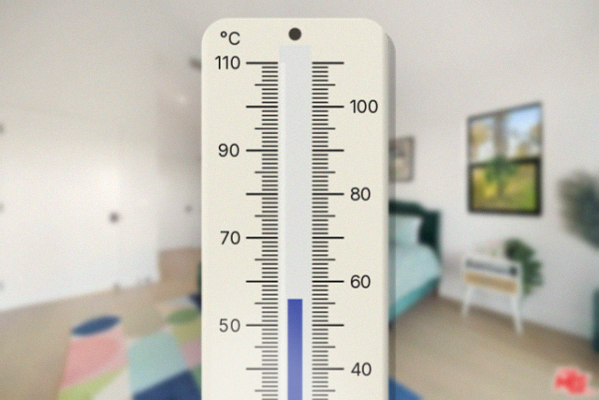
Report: 56°C
